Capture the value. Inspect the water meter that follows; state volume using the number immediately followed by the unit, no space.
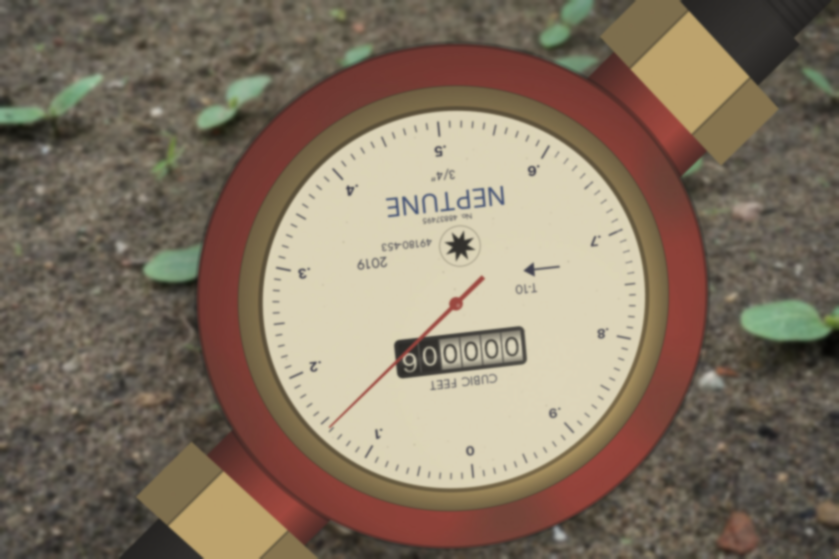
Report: 6.14ft³
